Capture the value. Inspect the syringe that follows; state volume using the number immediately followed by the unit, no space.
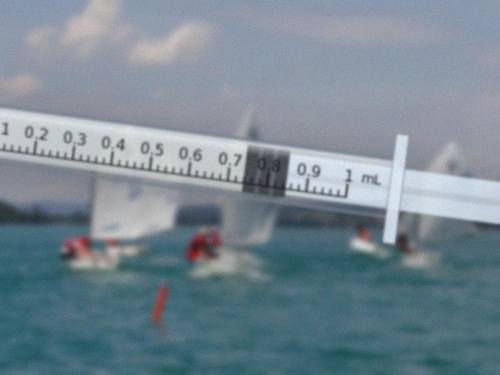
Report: 0.74mL
